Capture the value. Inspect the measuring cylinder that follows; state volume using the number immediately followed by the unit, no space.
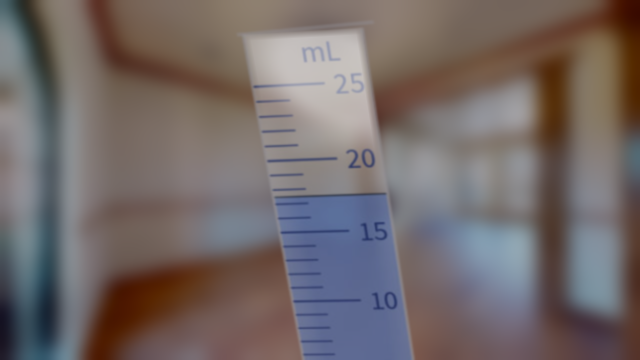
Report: 17.5mL
